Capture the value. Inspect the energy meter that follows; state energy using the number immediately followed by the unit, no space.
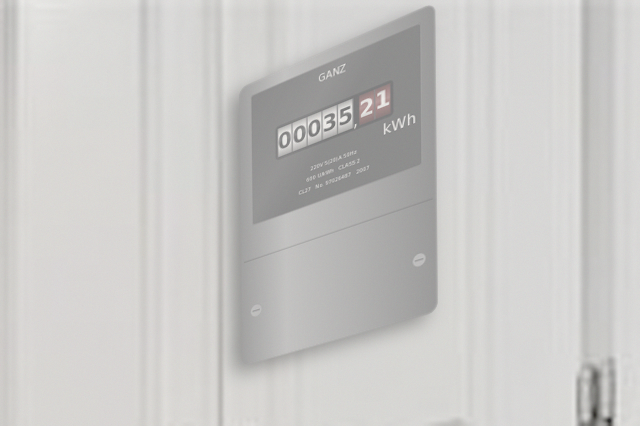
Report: 35.21kWh
